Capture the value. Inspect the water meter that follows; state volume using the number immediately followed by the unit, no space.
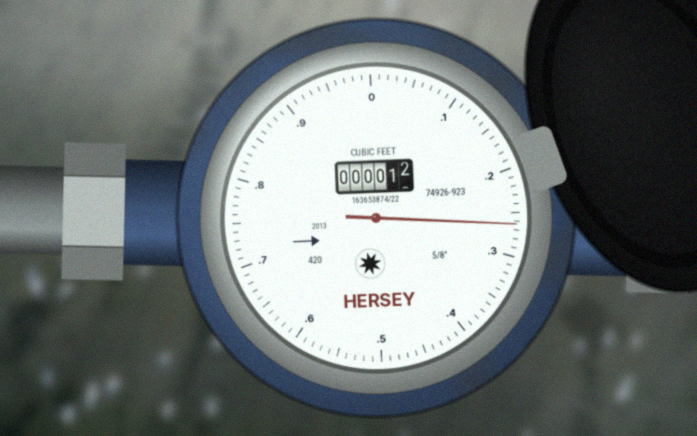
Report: 12.26ft³
